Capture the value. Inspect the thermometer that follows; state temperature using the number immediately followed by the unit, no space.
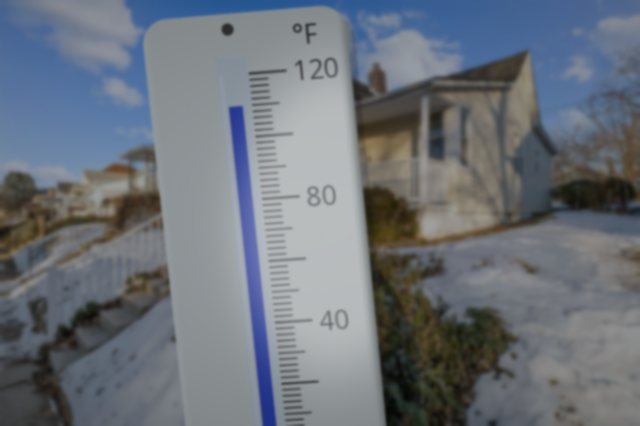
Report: 110°F
